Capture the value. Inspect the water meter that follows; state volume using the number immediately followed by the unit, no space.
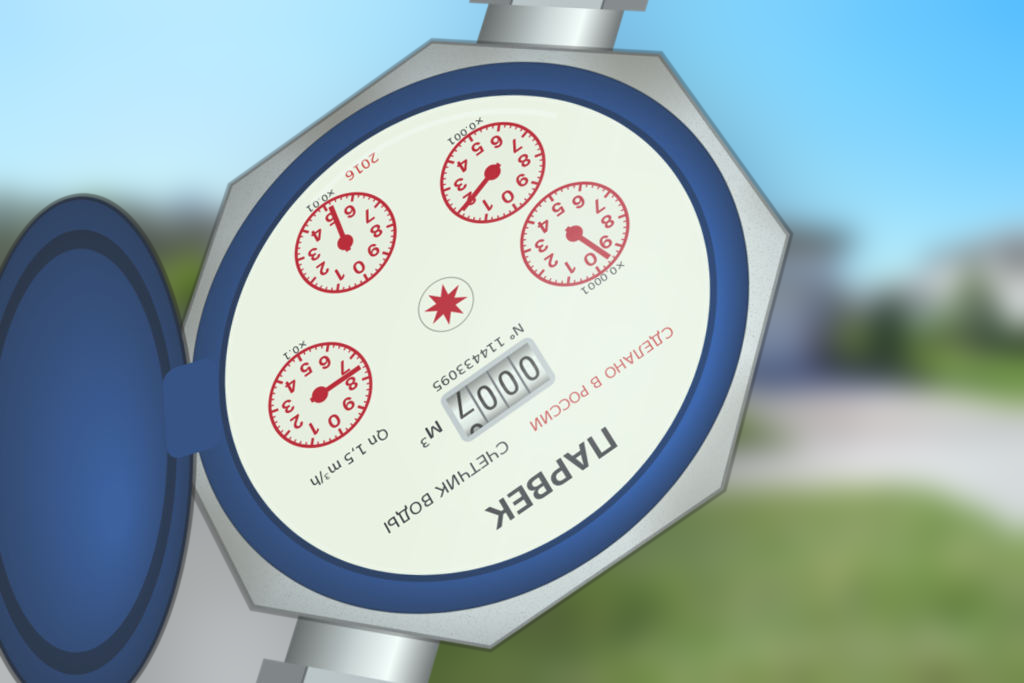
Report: 6.7519m³
